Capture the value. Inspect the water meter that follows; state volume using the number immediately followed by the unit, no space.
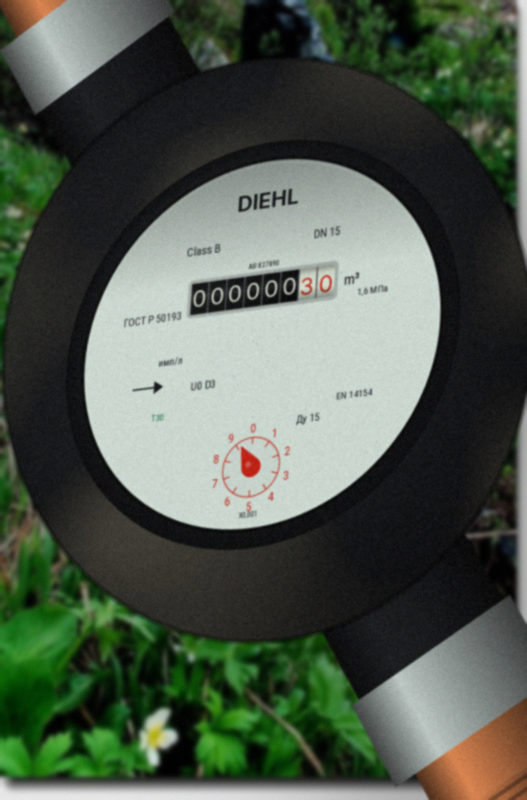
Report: 0.299m³
